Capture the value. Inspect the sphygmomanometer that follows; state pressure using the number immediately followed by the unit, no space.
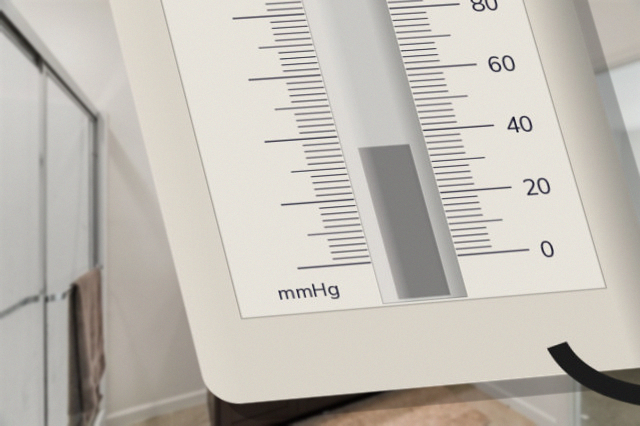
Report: 36mmHg
